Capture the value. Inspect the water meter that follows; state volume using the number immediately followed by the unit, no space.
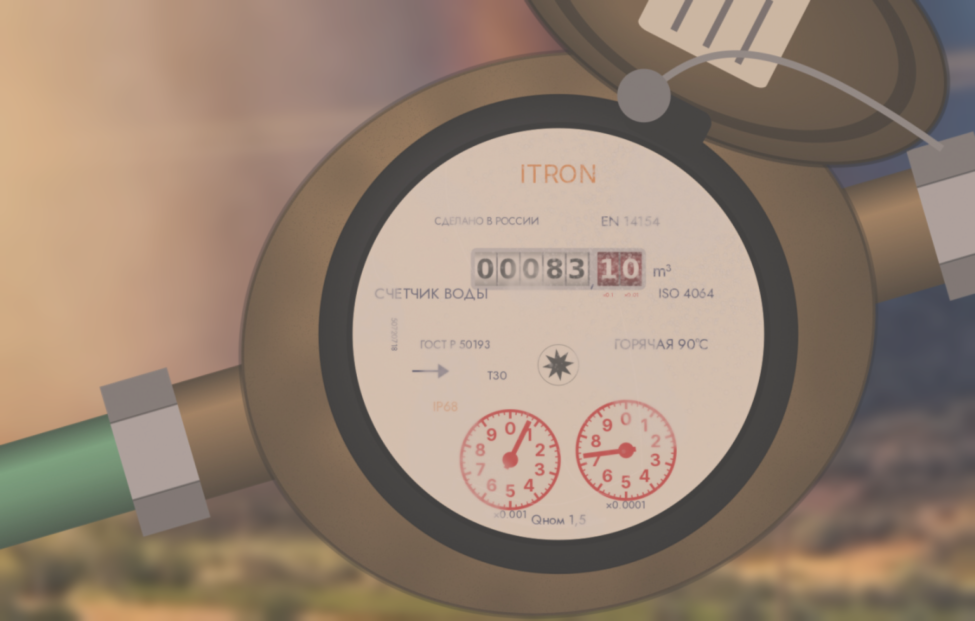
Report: 83.1007m³
